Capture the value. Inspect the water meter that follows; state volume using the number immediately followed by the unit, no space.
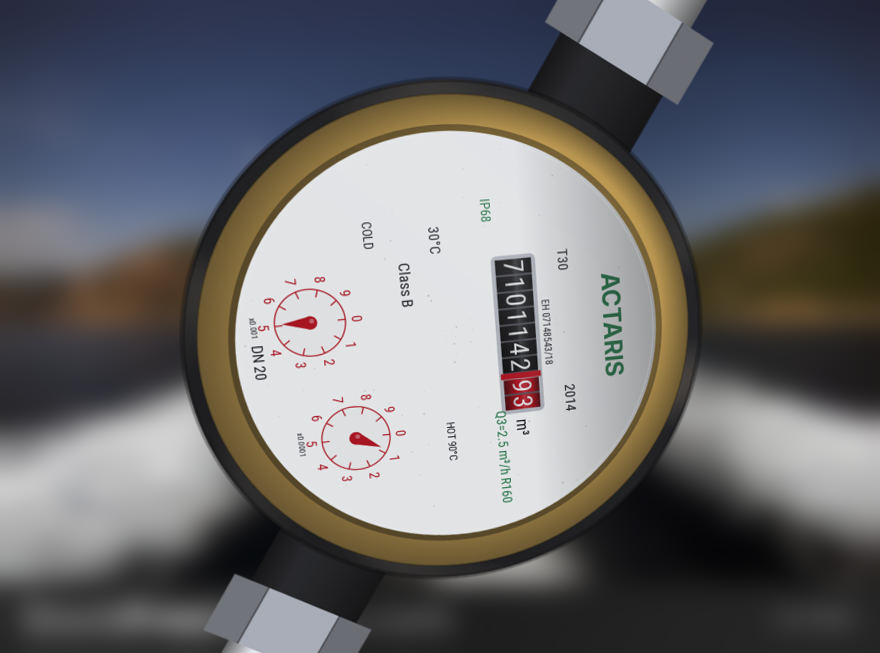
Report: 7101142.9350m³
